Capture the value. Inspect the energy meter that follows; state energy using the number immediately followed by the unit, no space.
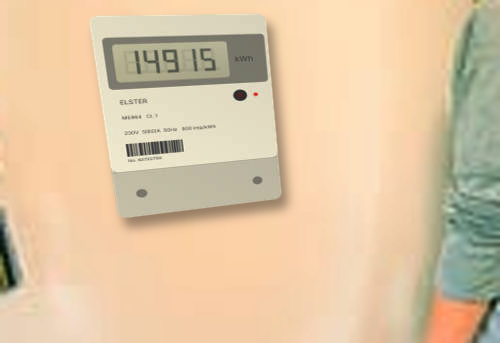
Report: 14915kWh
